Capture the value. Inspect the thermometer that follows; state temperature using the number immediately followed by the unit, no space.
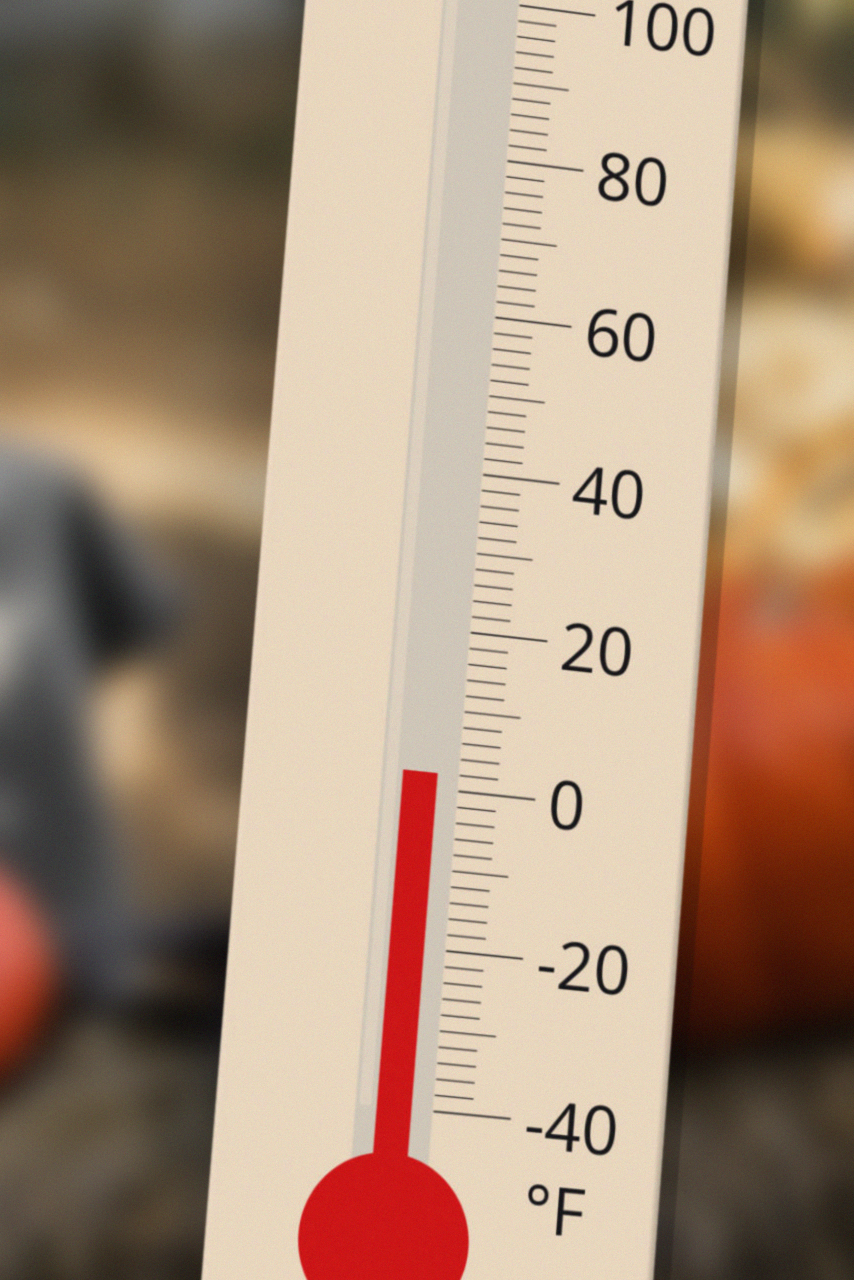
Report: 2°F
